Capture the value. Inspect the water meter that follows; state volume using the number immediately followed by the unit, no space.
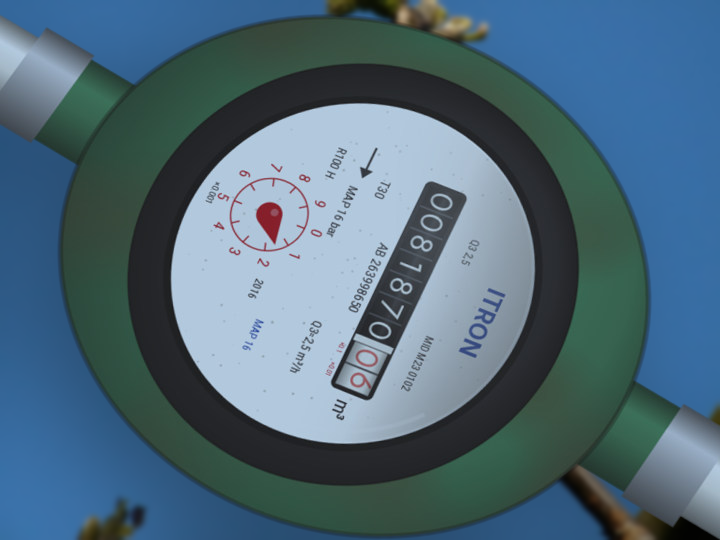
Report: 81870.061m³
